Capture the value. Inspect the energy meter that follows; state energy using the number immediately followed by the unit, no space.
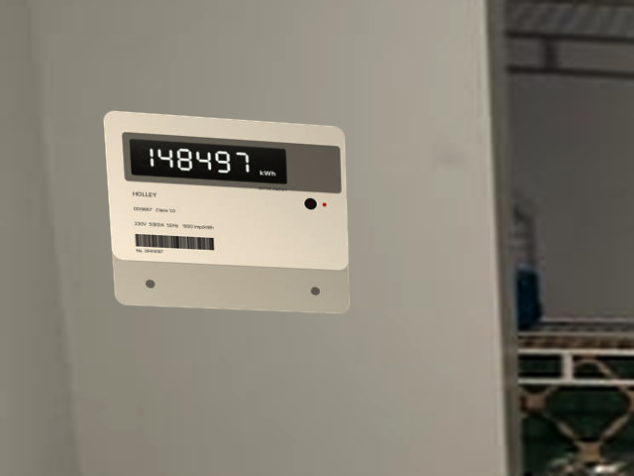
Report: 148497kWh
